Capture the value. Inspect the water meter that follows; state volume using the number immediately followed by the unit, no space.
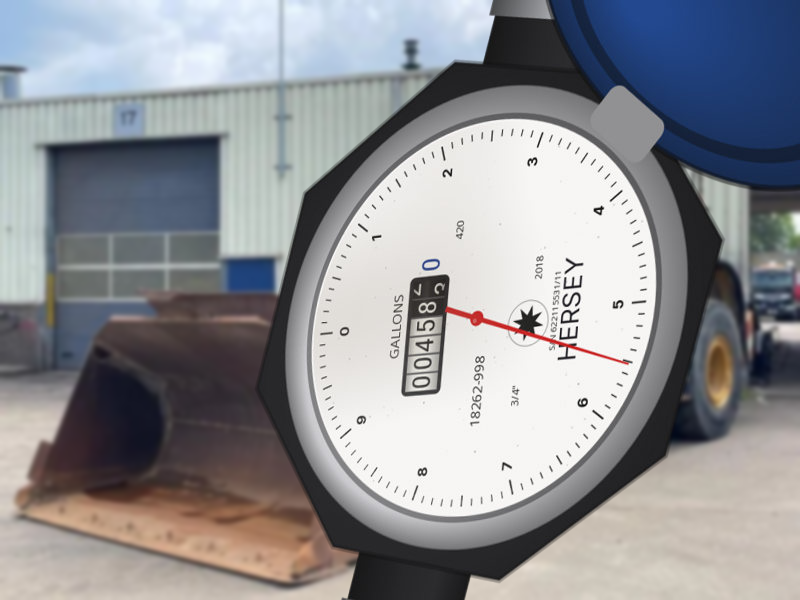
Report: 45825.5gal
